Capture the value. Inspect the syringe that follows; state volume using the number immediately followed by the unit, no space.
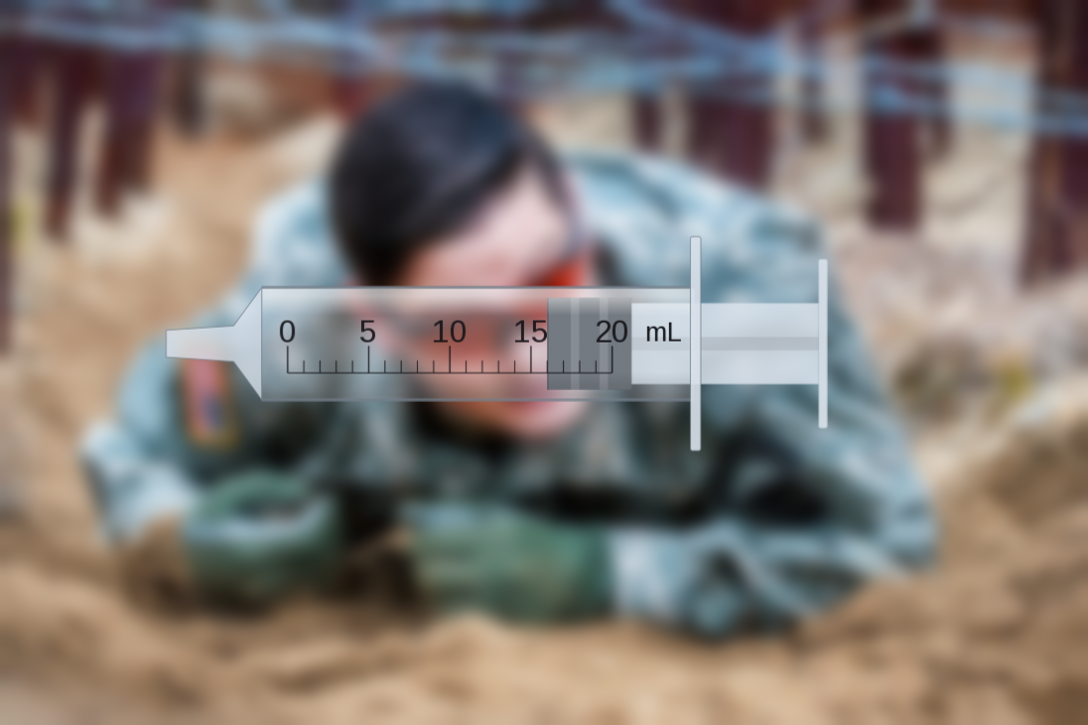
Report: 16mL
